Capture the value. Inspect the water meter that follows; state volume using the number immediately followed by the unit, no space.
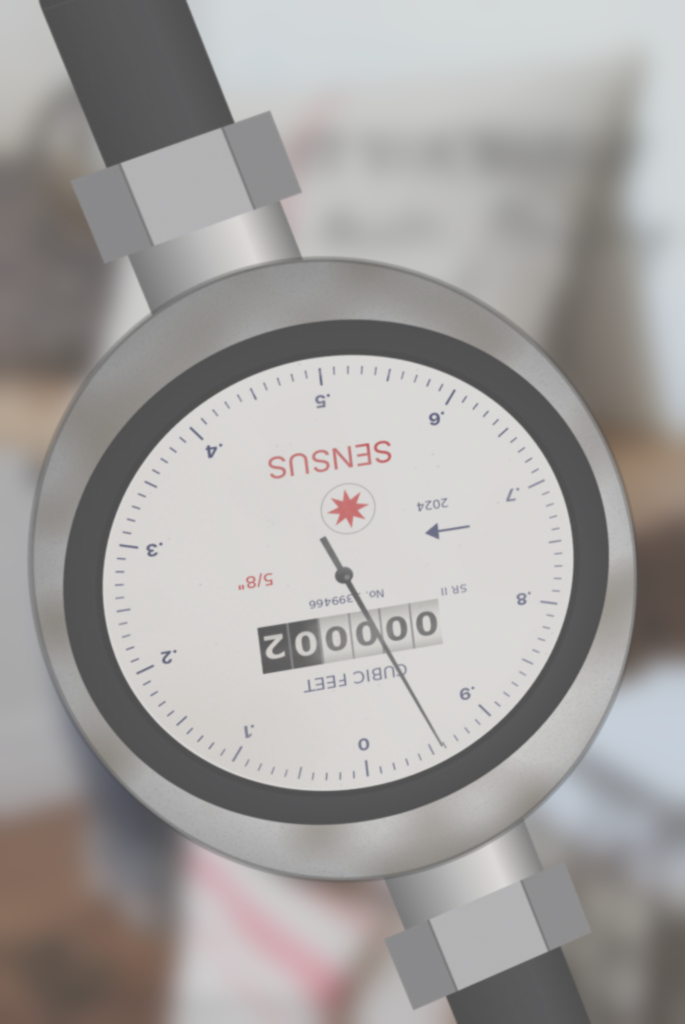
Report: 1.94ft³
